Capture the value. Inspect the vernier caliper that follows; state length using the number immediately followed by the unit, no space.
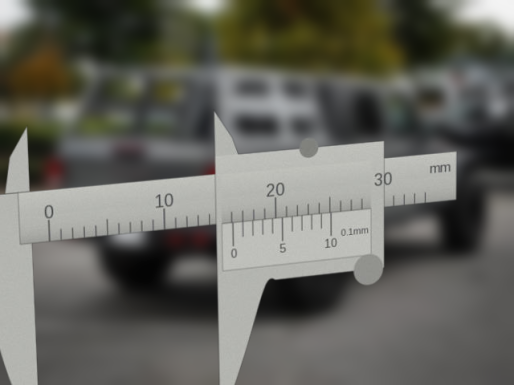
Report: 16.1mm
